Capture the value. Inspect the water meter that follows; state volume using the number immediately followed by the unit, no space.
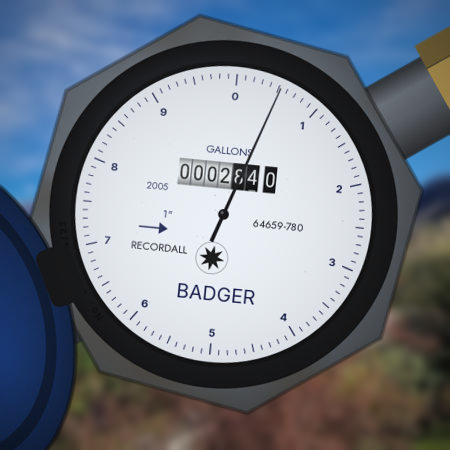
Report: 2840.5gal
